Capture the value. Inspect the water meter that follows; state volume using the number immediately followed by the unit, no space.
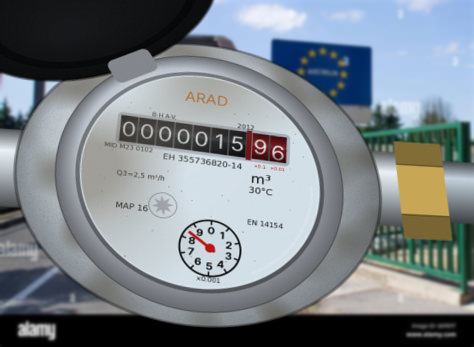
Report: 15.958m³
